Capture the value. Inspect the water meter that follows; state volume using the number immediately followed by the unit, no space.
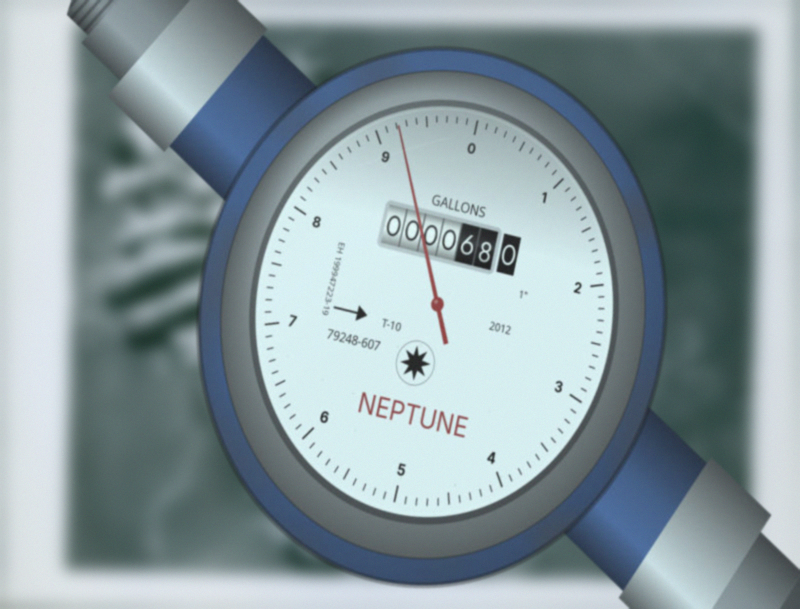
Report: 679.2gal
